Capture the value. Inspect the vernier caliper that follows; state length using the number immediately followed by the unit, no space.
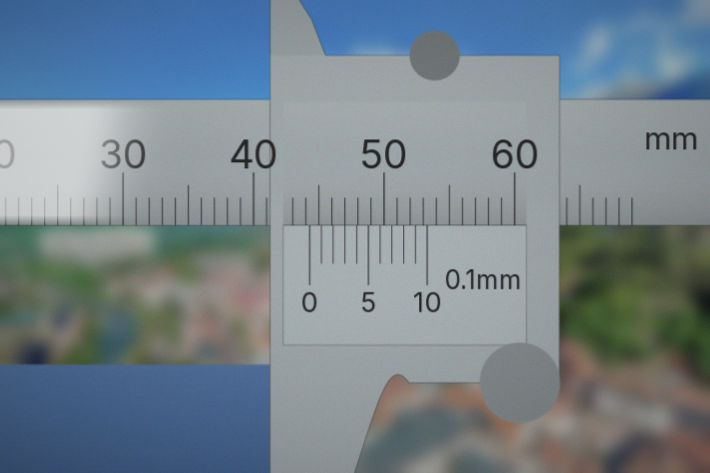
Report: 44.3mm
